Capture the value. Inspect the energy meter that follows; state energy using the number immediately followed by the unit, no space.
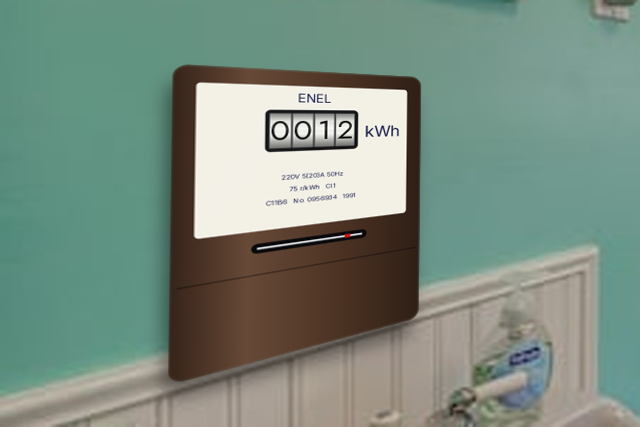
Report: 12kWh
